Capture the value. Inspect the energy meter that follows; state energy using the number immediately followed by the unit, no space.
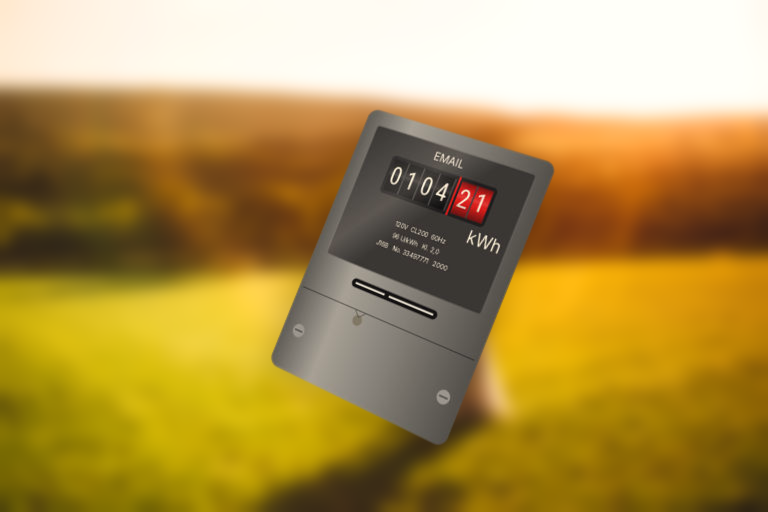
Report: 104.21kWh
